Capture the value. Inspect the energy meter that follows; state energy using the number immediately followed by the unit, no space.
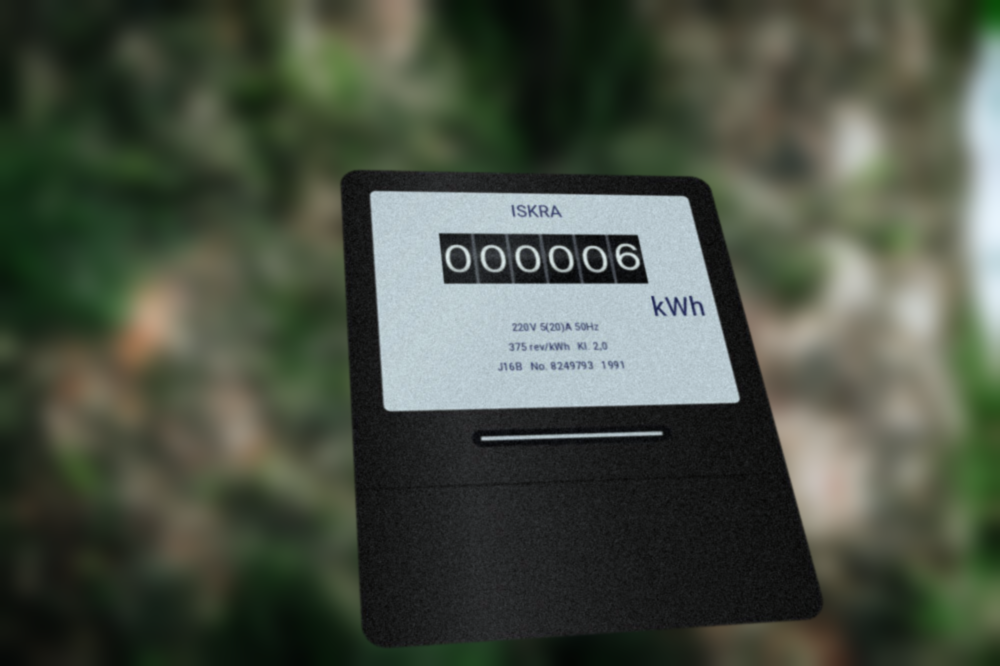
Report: 6kWh
